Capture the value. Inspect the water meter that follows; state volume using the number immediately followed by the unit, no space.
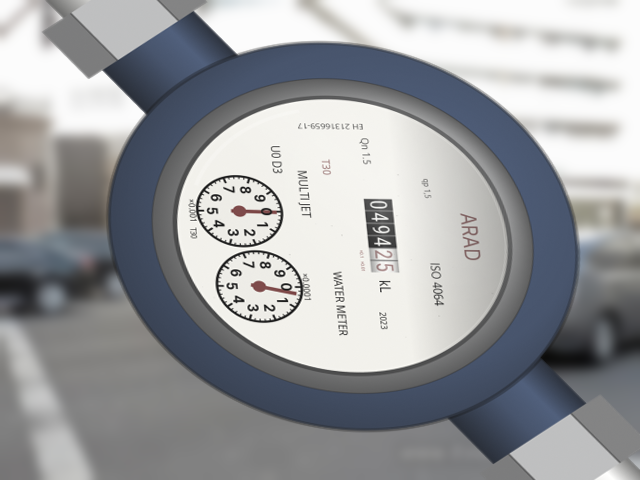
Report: 494.2500kL
